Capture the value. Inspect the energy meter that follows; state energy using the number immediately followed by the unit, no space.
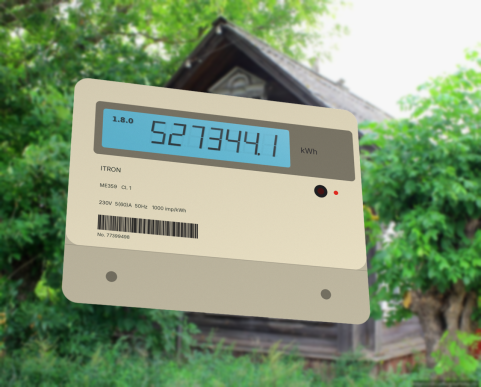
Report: 527344.1kWh
